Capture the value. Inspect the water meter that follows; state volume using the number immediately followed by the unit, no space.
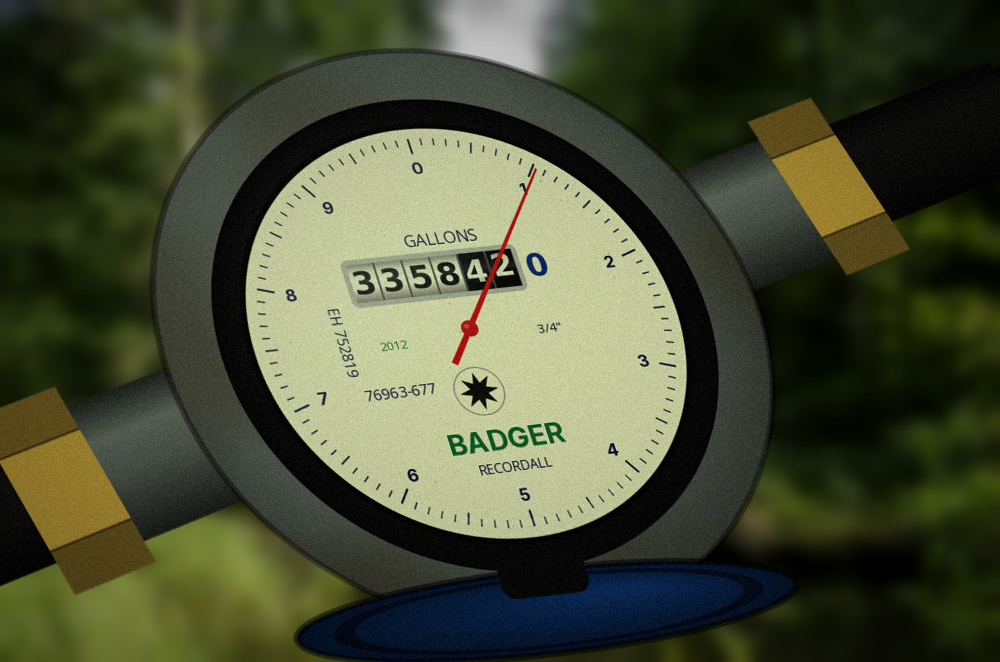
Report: 3358421.0gal
